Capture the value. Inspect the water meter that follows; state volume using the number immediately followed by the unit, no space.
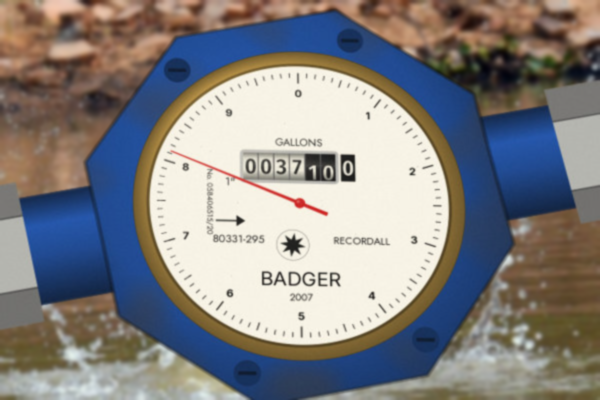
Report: 37098.1gal
